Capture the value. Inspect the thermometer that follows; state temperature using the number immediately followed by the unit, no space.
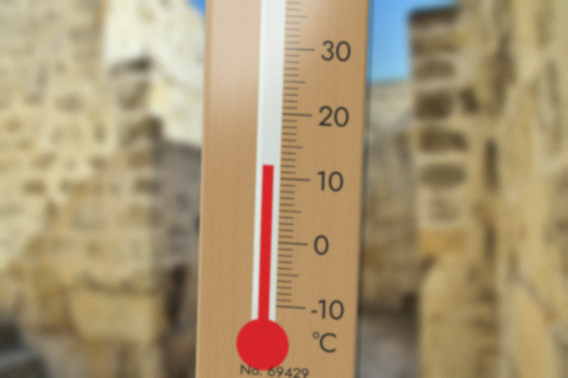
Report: 12°C
